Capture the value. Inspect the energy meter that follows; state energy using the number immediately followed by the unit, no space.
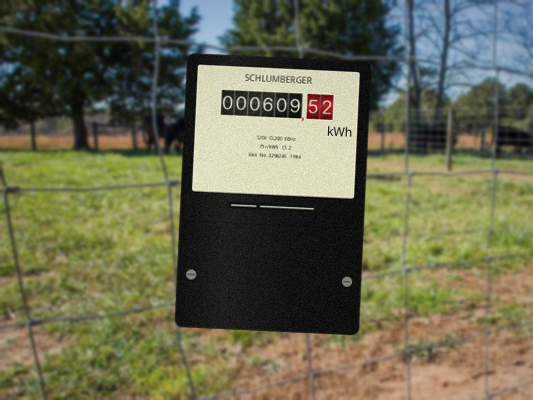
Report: 609.52kWh
